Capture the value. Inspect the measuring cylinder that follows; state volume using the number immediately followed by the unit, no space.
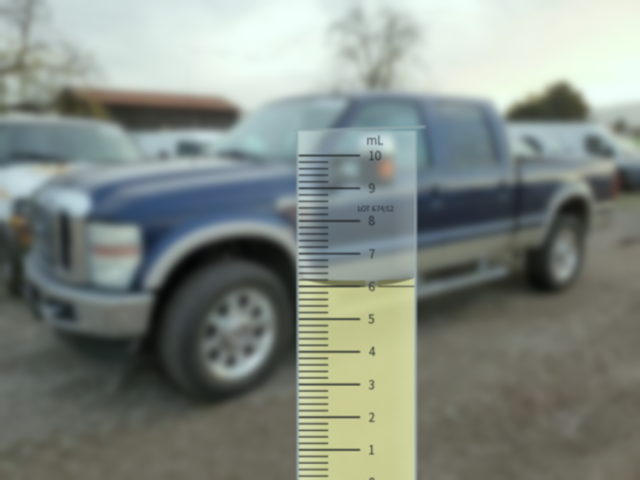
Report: 6mL
